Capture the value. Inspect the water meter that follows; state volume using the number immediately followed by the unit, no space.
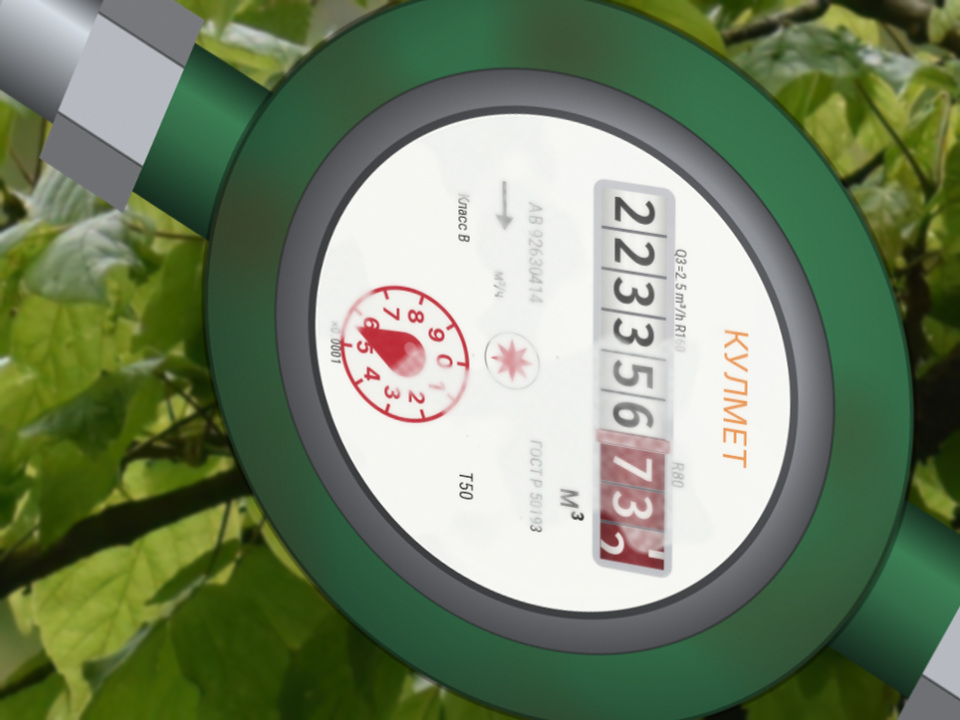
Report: 223356.7315m³
